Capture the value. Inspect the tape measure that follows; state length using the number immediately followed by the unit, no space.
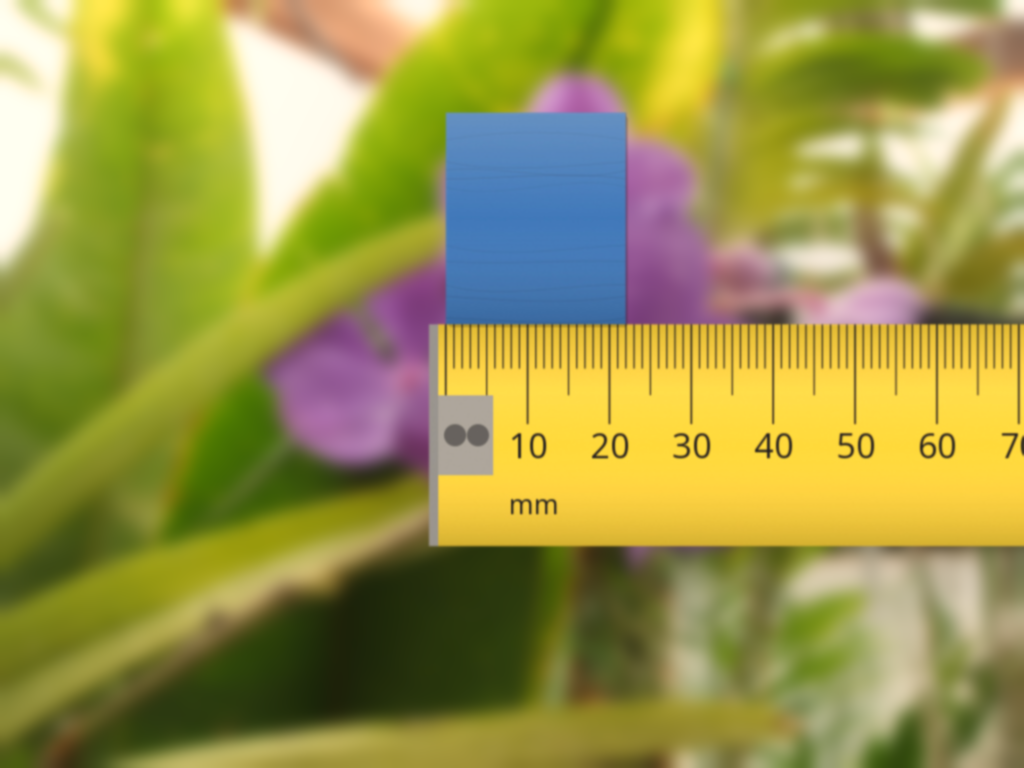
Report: 22mm
